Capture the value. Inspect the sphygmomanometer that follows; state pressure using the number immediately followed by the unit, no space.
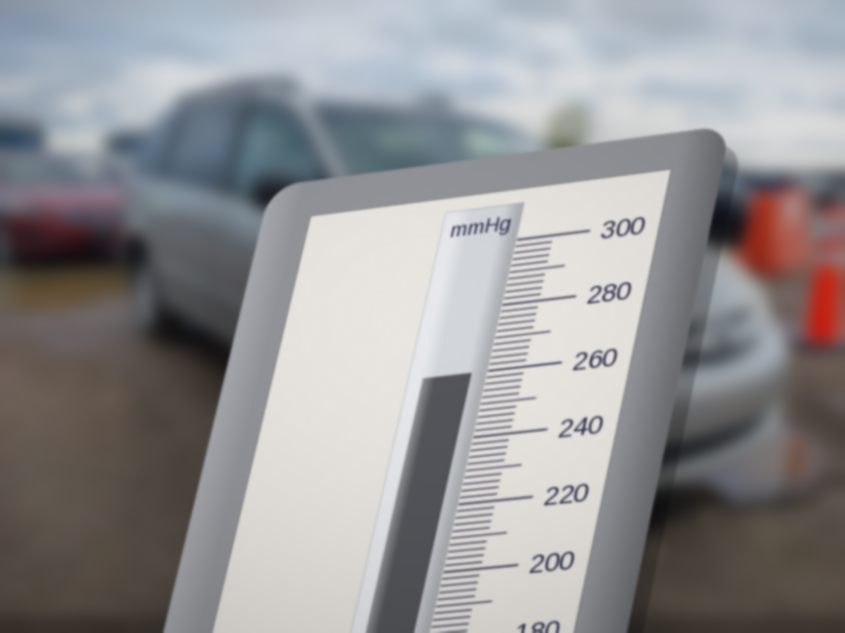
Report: 260mmHg
